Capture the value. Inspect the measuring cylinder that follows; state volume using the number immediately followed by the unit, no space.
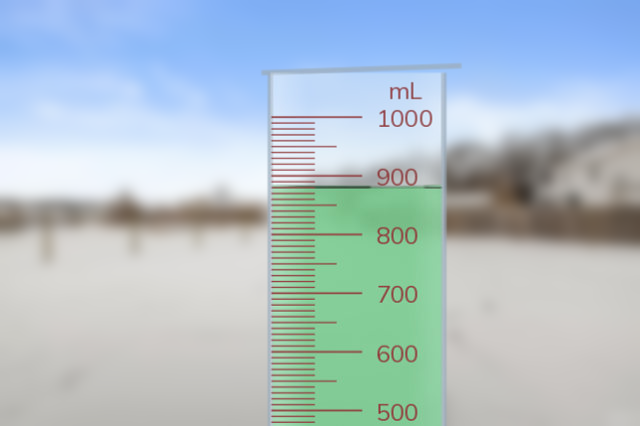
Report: 880mL
